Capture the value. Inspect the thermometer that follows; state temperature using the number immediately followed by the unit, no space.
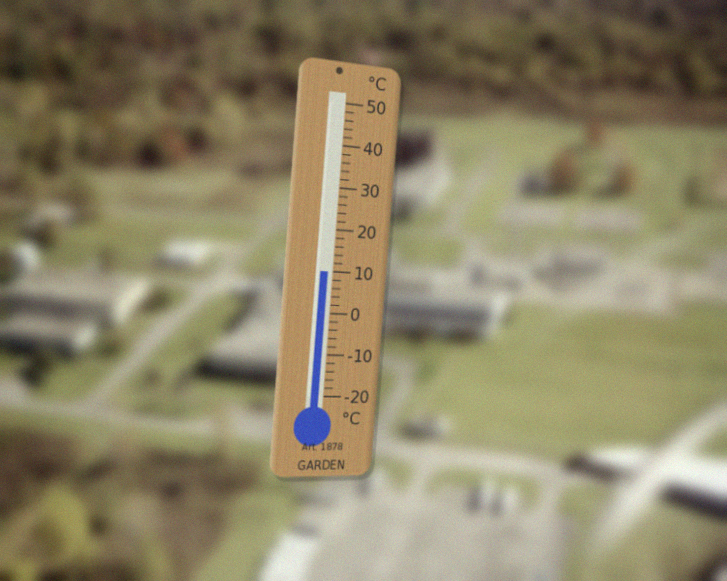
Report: 10°C
